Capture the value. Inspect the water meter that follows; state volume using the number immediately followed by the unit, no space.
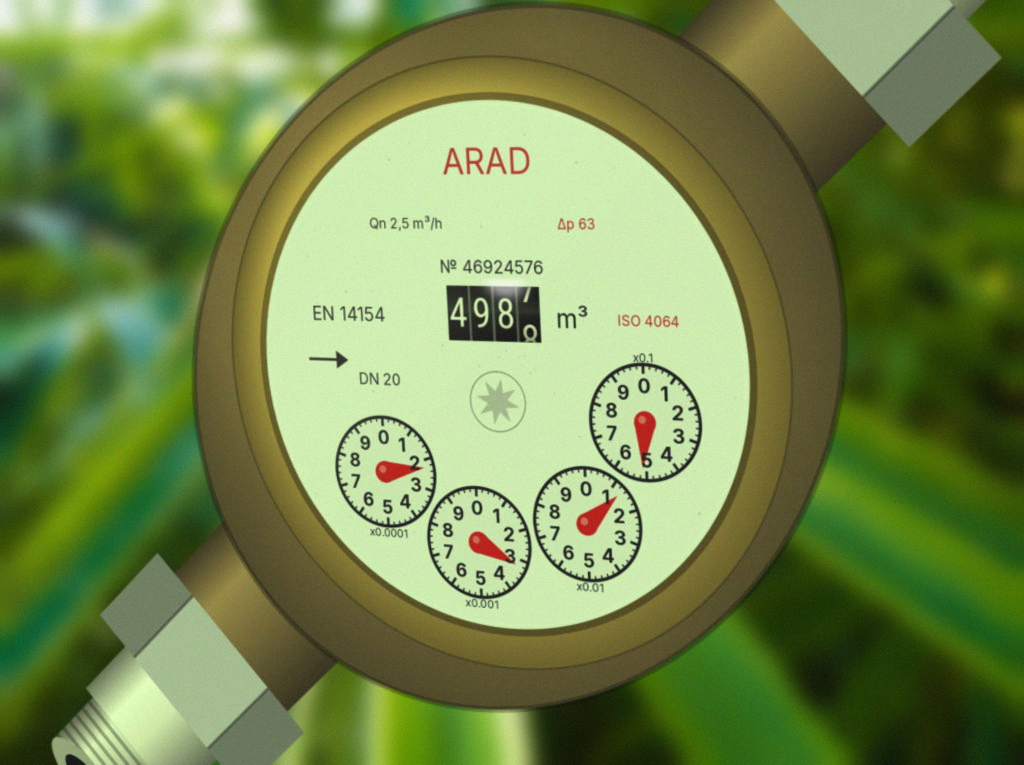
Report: 4987.5132m³
